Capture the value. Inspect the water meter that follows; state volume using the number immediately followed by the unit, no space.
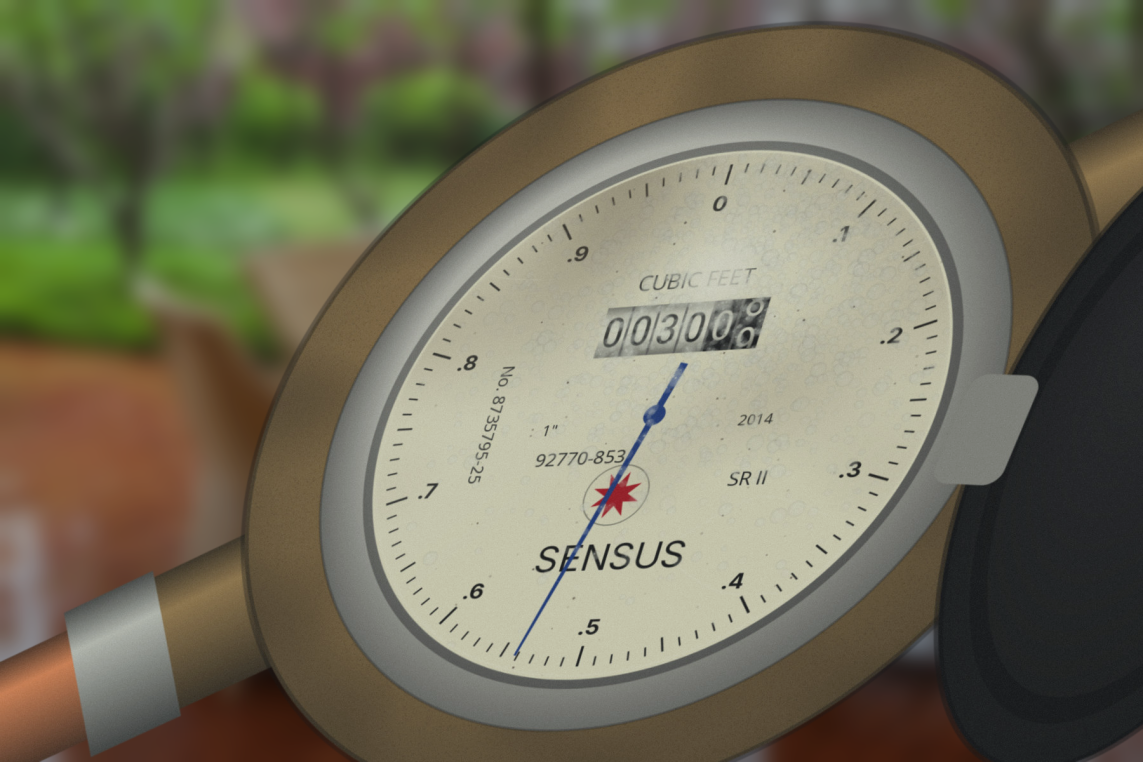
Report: 3008.54ft³
